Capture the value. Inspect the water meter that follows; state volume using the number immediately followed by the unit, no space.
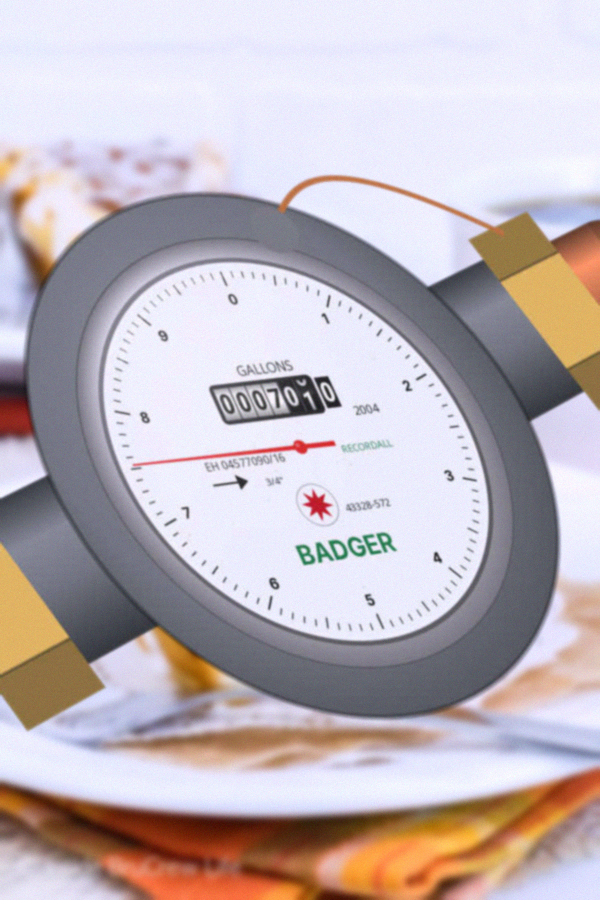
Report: 7007.5gal
